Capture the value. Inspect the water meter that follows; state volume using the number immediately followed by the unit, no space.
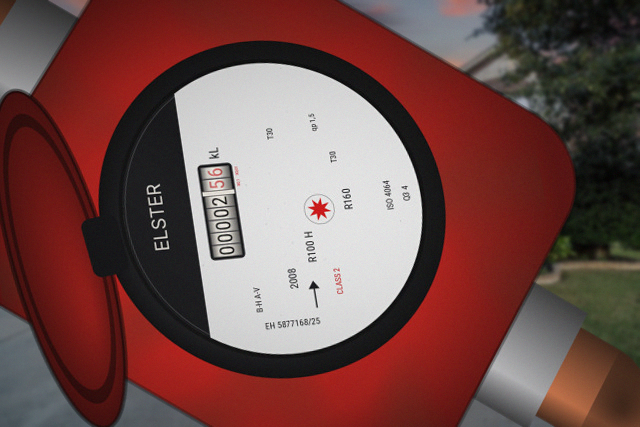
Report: 2.56kL
